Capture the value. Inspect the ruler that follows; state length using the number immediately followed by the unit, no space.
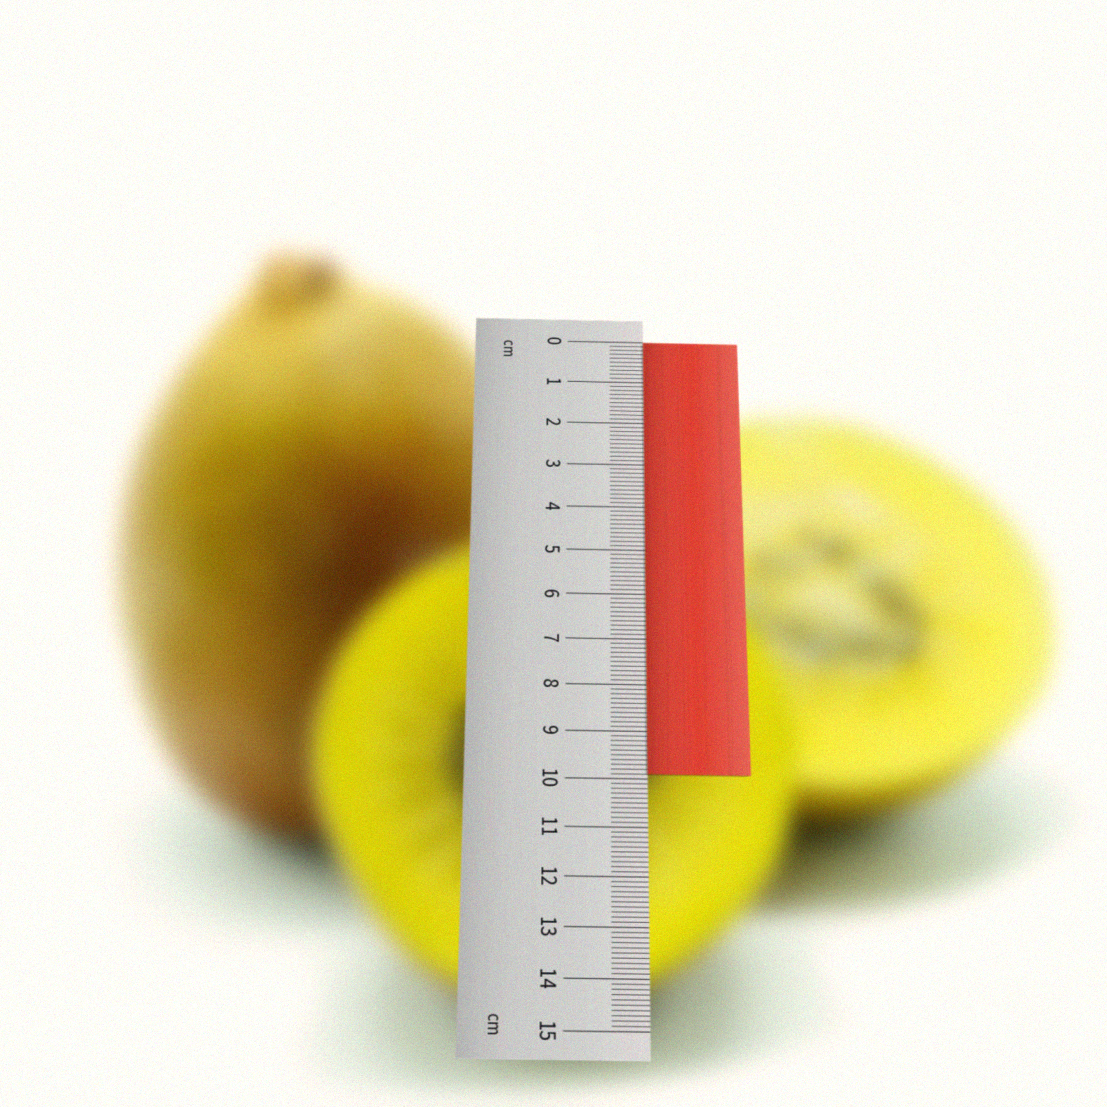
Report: 9.9cm
